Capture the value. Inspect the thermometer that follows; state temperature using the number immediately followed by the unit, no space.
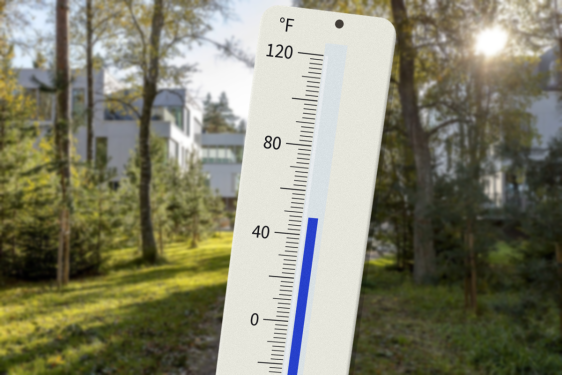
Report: 48°F
